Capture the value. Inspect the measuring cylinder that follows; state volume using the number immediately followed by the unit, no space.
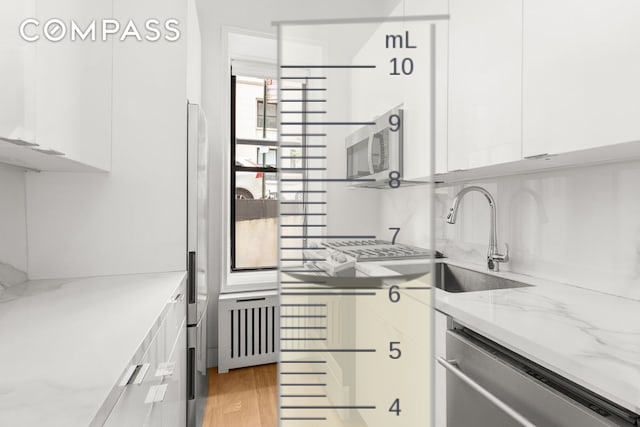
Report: 6.1mL
